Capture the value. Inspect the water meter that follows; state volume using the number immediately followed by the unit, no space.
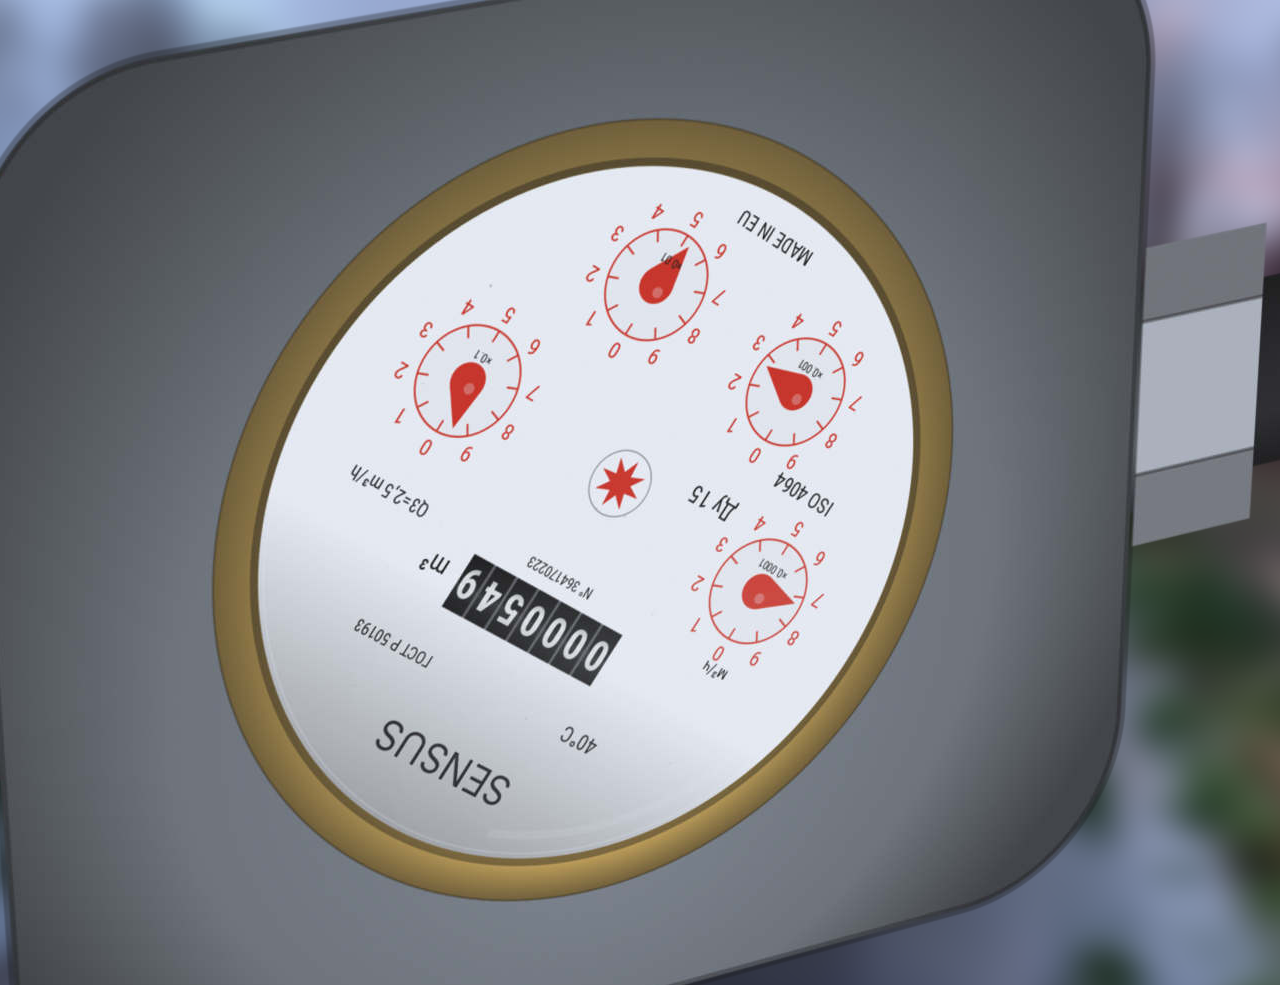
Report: 548.9527m³
